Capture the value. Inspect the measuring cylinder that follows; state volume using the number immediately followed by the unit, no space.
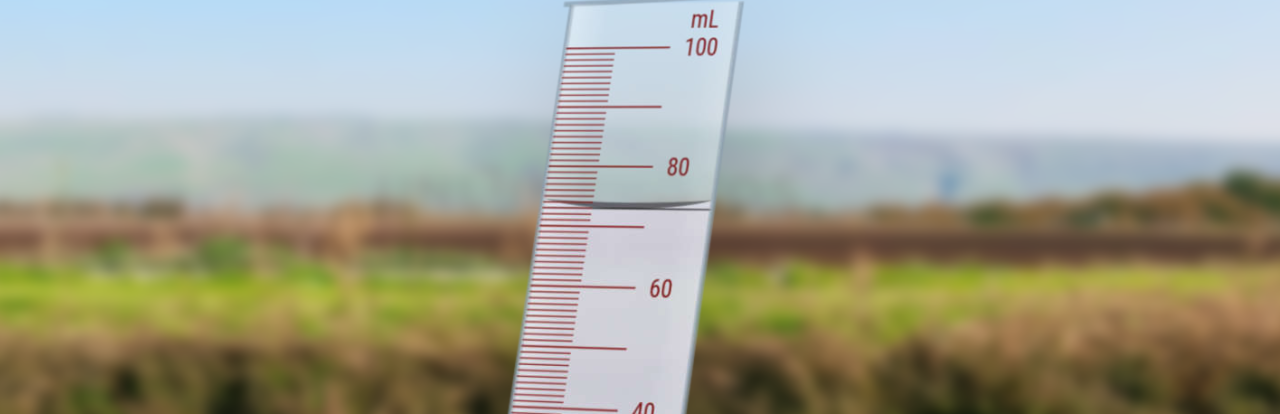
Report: 73mL
